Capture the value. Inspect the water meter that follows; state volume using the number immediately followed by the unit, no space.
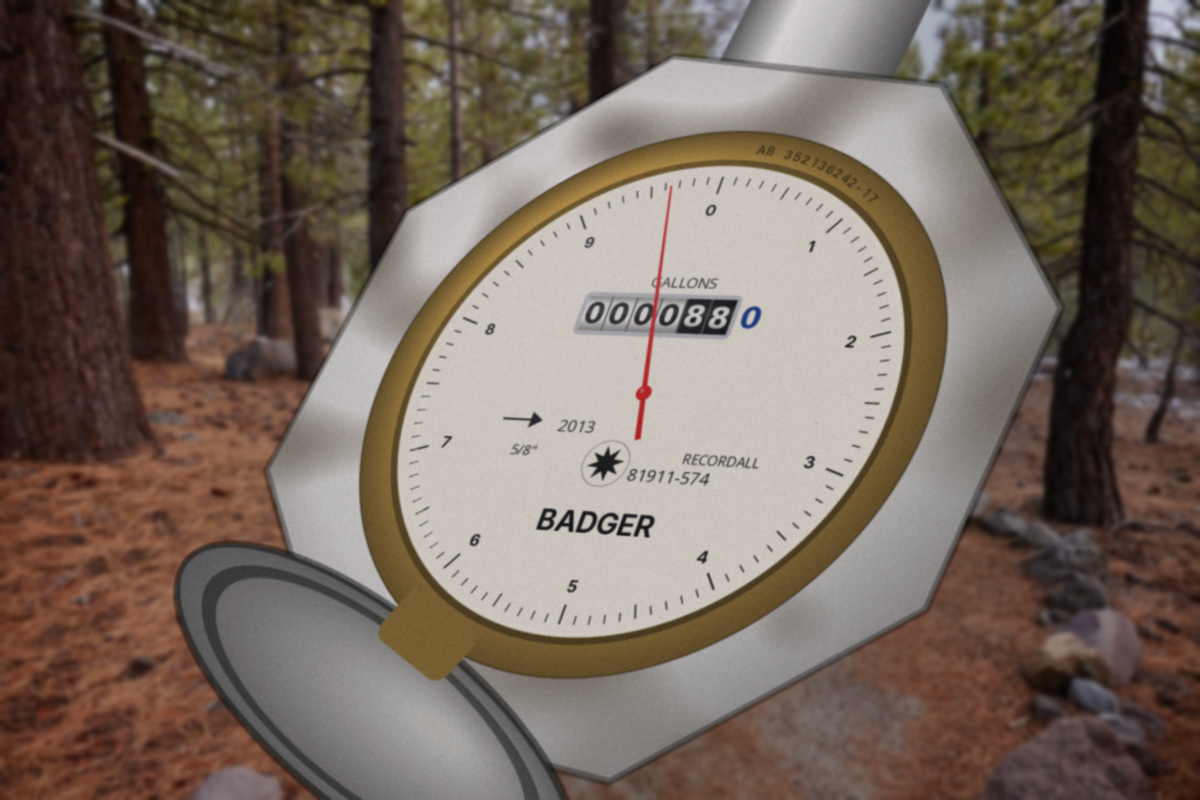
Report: 879.6gal
